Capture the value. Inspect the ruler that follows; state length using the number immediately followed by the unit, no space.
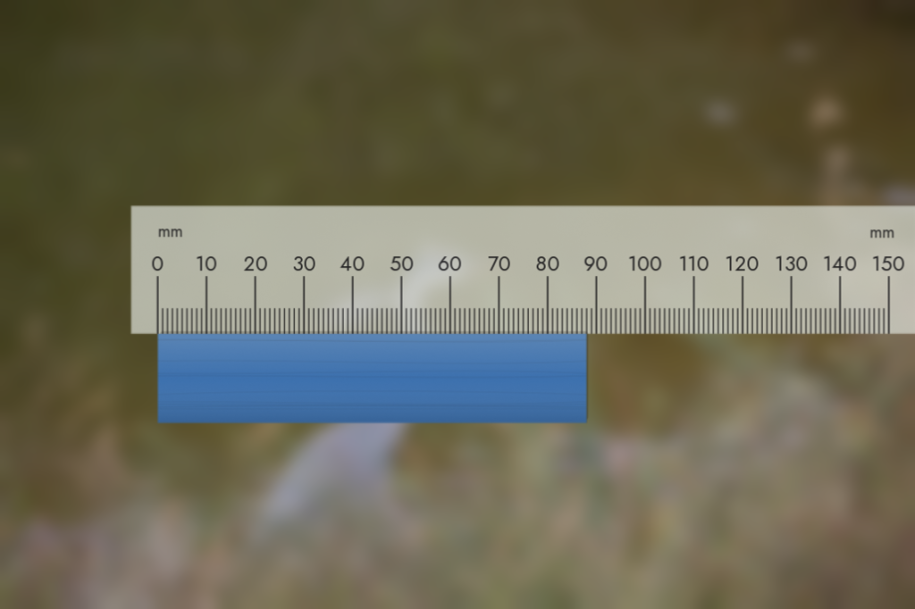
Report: 88mm
